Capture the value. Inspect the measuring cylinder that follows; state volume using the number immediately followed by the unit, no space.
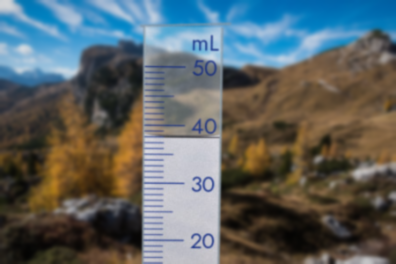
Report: 38mL
